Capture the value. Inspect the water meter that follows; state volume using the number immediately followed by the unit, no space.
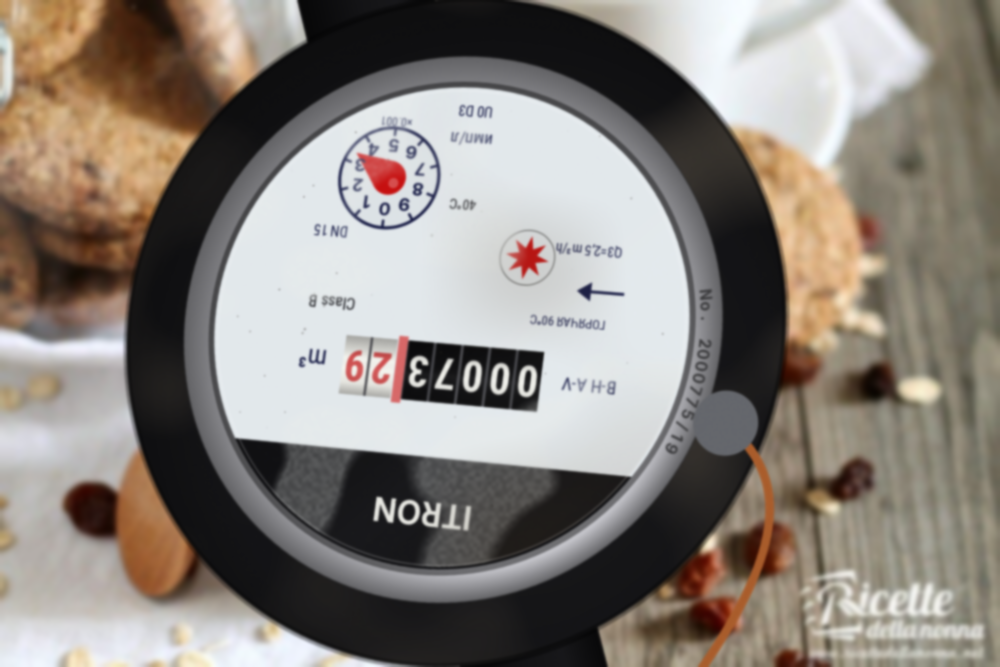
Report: 73.293m³
